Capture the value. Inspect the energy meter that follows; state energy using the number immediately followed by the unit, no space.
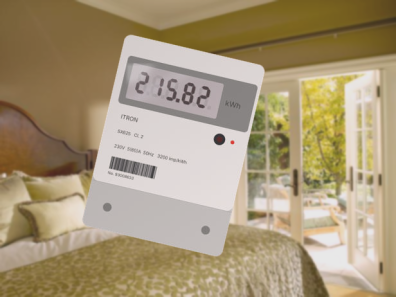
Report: 215.82kWh
